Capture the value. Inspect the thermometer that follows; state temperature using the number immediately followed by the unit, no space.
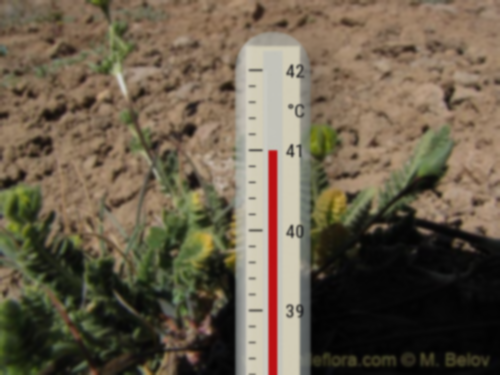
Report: 41°C
